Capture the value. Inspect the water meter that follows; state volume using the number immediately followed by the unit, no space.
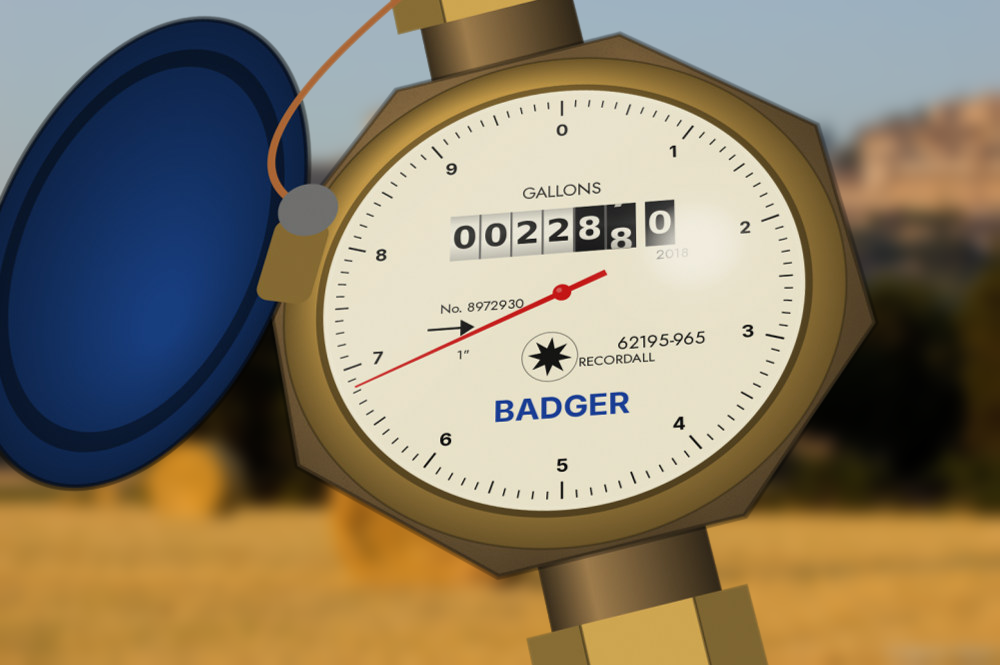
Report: 22876.8gal
